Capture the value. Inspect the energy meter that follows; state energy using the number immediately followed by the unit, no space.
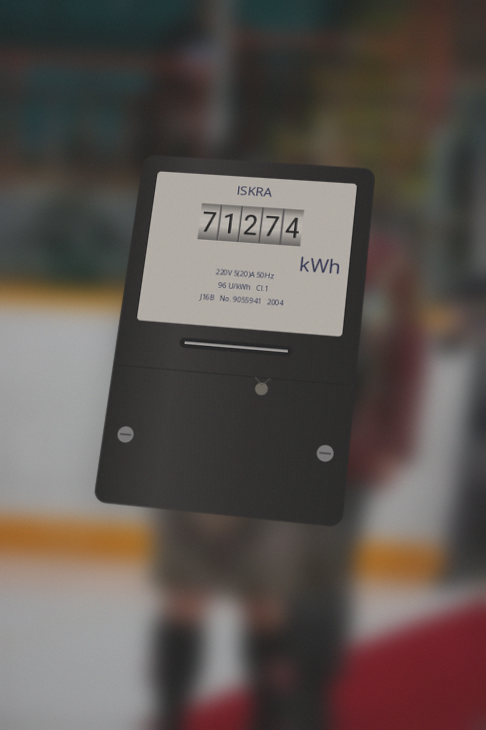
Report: 71274kWh
